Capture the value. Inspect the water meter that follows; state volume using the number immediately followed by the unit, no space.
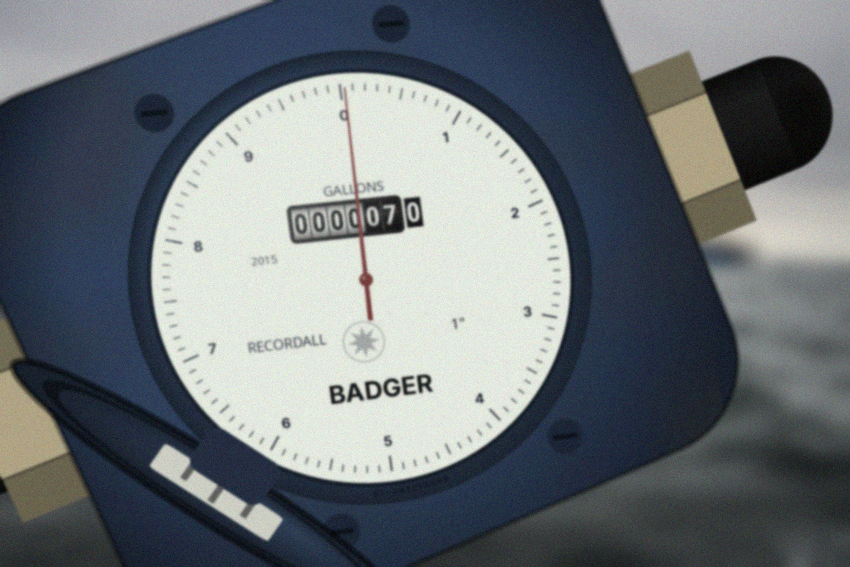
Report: 70.0gal
